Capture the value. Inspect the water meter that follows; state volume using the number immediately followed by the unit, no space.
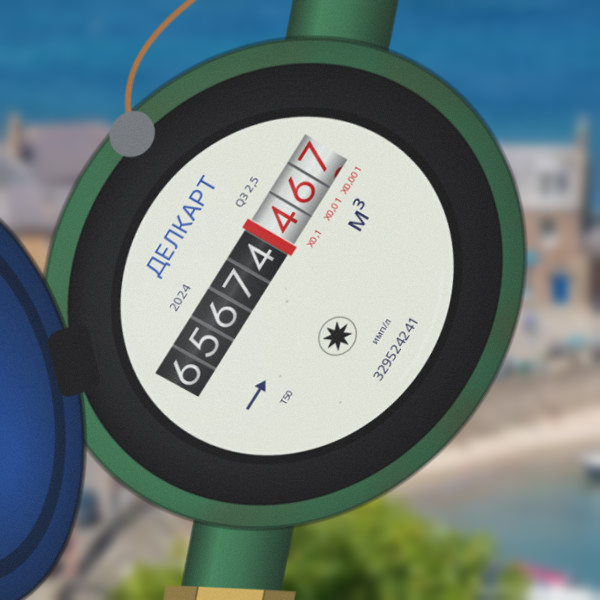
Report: 65674.467m³
